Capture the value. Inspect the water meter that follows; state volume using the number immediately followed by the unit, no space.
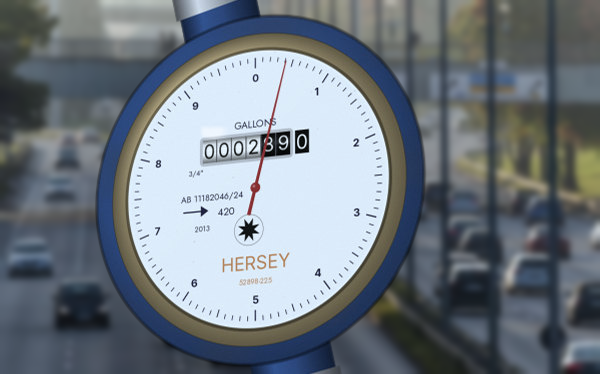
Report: 2890.4gal
